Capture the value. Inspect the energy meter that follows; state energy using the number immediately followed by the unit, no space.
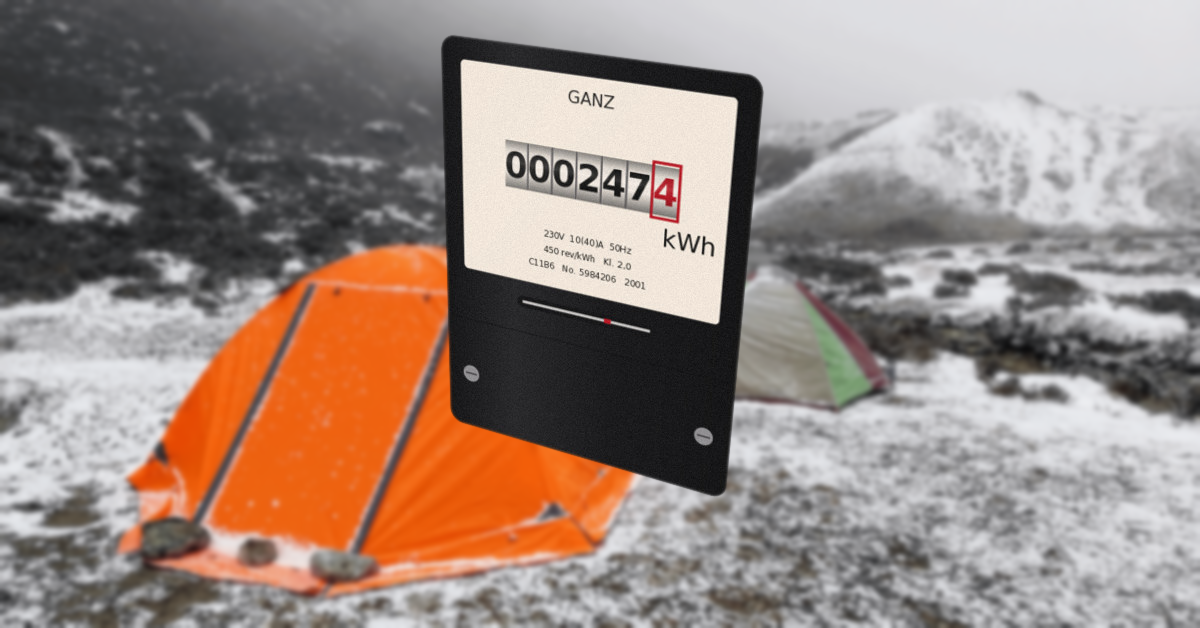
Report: 247.4kWh
